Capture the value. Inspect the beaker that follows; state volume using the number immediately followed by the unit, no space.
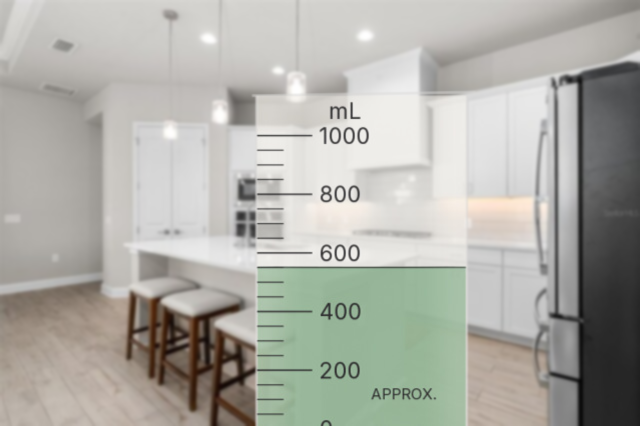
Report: 550mL
